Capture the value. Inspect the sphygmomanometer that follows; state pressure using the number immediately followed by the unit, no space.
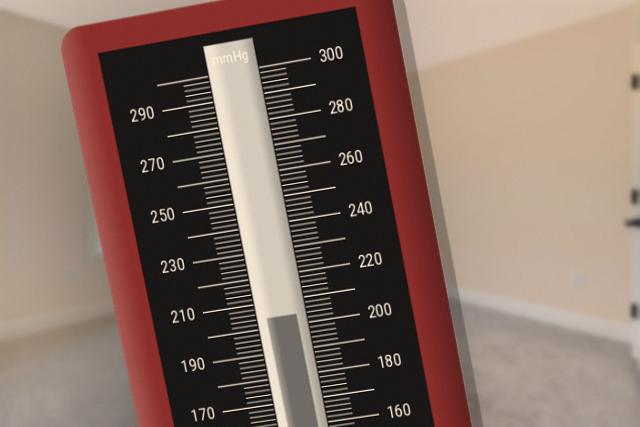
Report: 204mmHg
